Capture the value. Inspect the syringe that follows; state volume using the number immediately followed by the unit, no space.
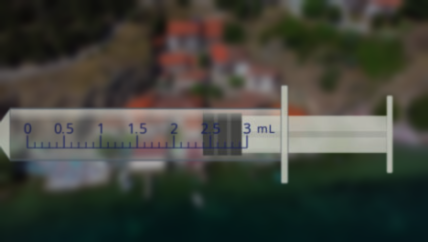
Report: 2.4mL
